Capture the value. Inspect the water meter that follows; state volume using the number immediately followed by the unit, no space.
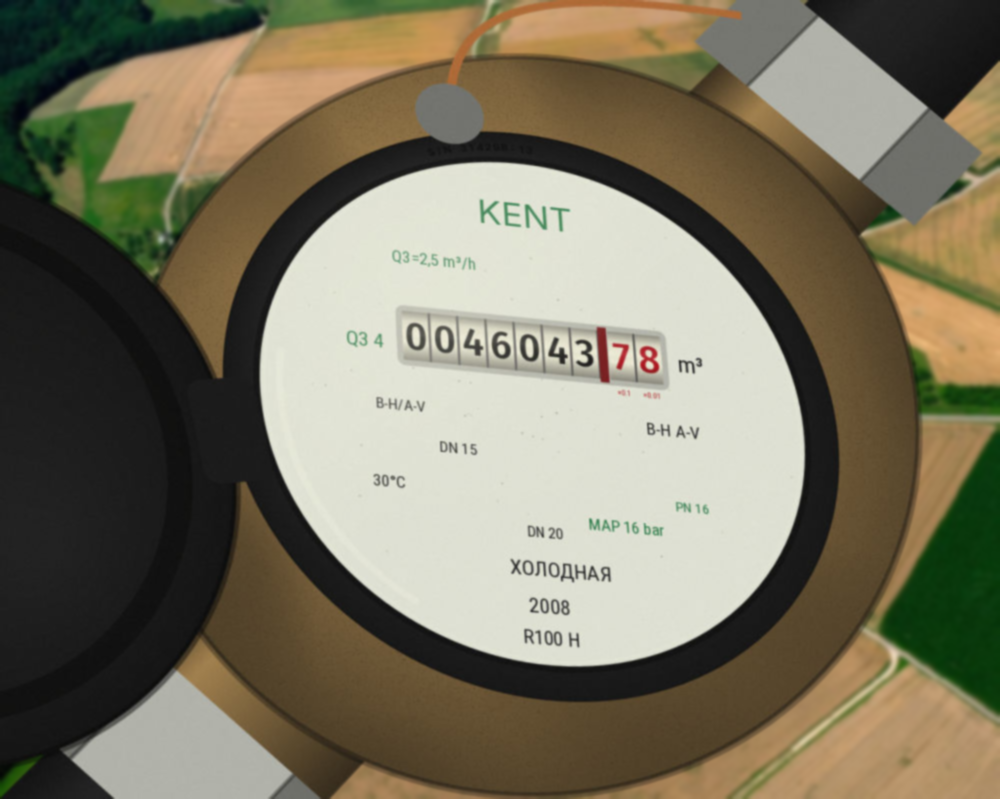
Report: 46043.78m³
